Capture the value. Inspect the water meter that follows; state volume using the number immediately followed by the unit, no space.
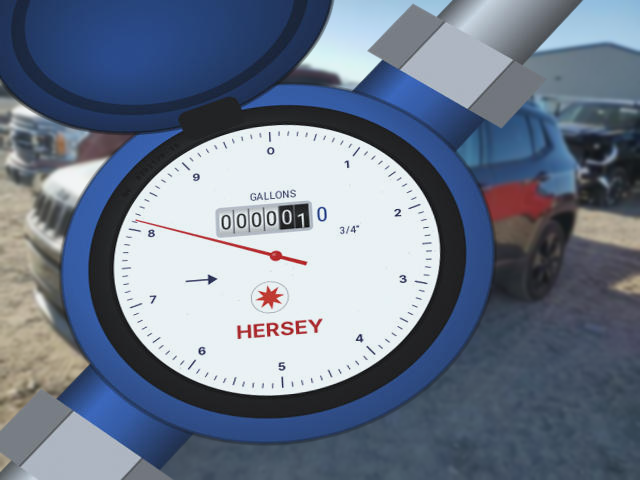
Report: 8.1gal
